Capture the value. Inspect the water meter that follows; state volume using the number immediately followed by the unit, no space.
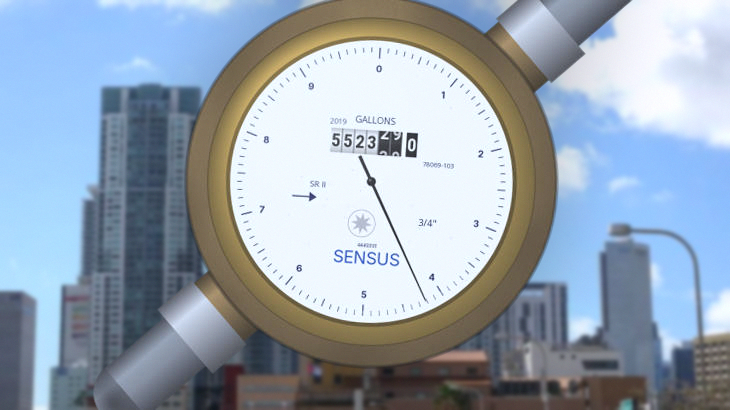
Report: 5523294.2gal
